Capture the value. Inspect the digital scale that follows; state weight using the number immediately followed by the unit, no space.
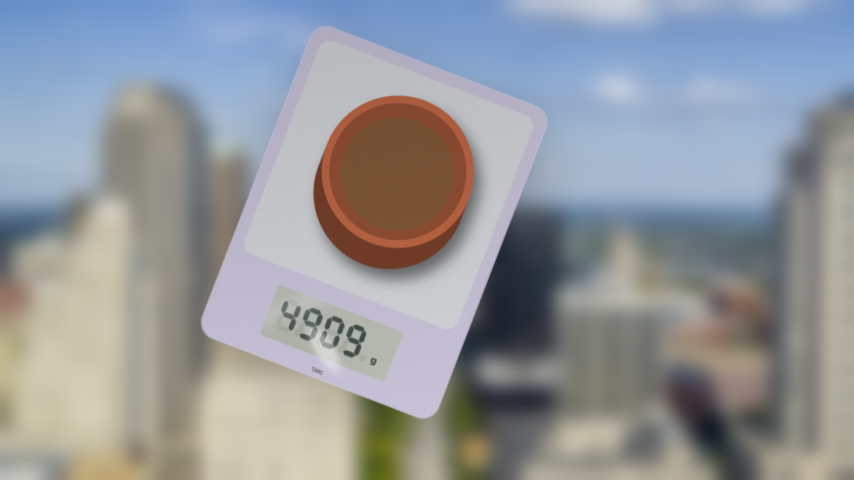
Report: 4909g
